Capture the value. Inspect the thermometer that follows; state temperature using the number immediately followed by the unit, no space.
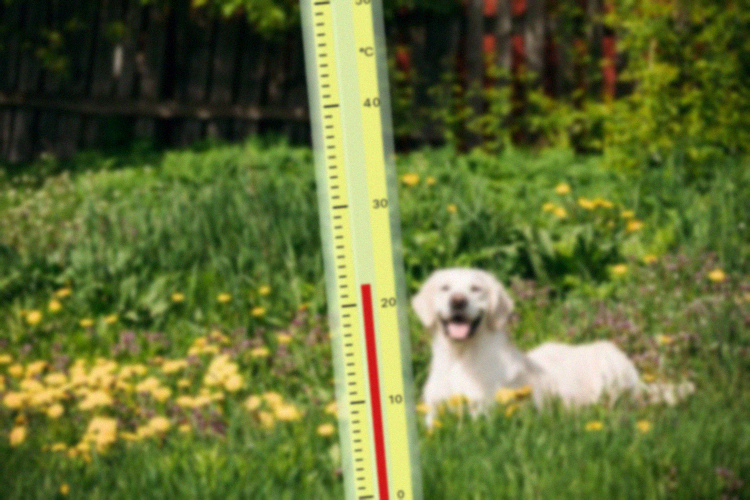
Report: 22°C
